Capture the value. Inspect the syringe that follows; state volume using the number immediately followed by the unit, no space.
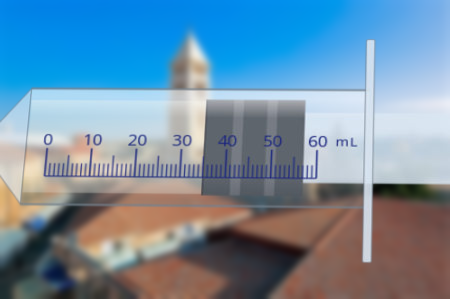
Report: 35mL
